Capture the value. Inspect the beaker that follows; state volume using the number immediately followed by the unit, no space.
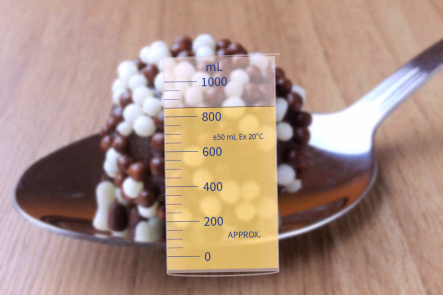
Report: 850mL
